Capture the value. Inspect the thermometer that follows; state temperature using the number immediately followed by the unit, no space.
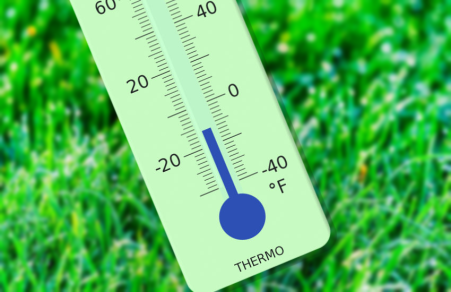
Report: -12°F
